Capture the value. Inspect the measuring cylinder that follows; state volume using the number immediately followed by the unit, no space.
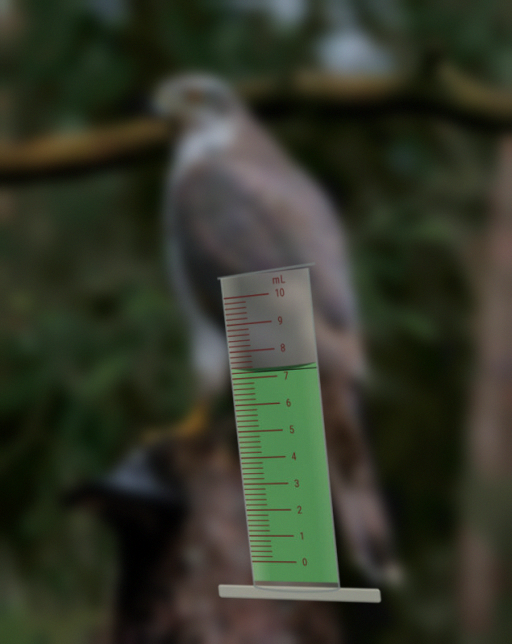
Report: 7.2mL
